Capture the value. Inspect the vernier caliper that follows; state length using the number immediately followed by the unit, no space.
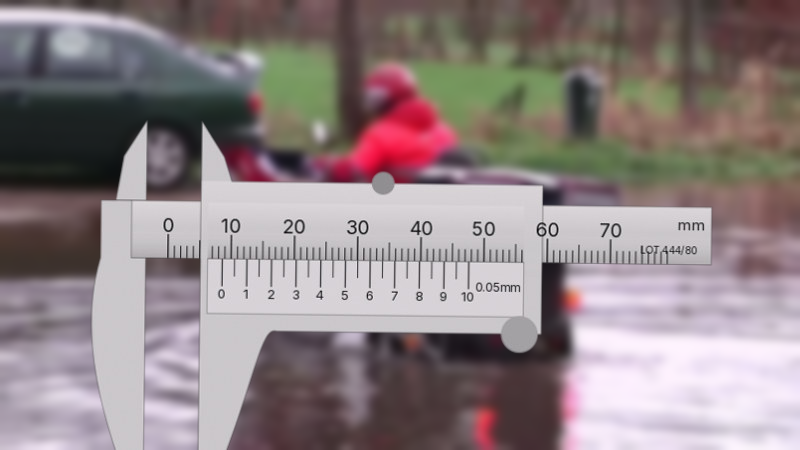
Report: 8.6mm
